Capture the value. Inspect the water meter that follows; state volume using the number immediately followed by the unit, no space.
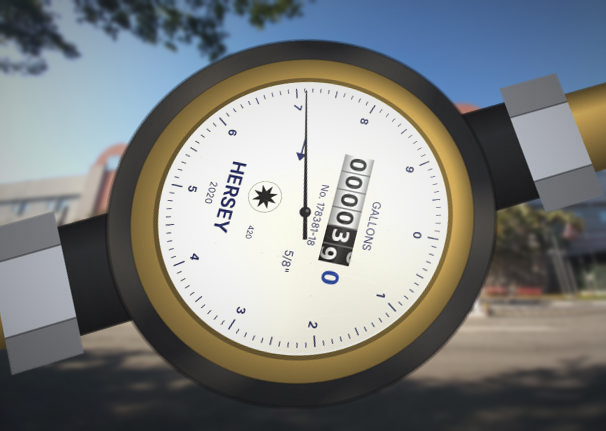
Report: 387.1gal
